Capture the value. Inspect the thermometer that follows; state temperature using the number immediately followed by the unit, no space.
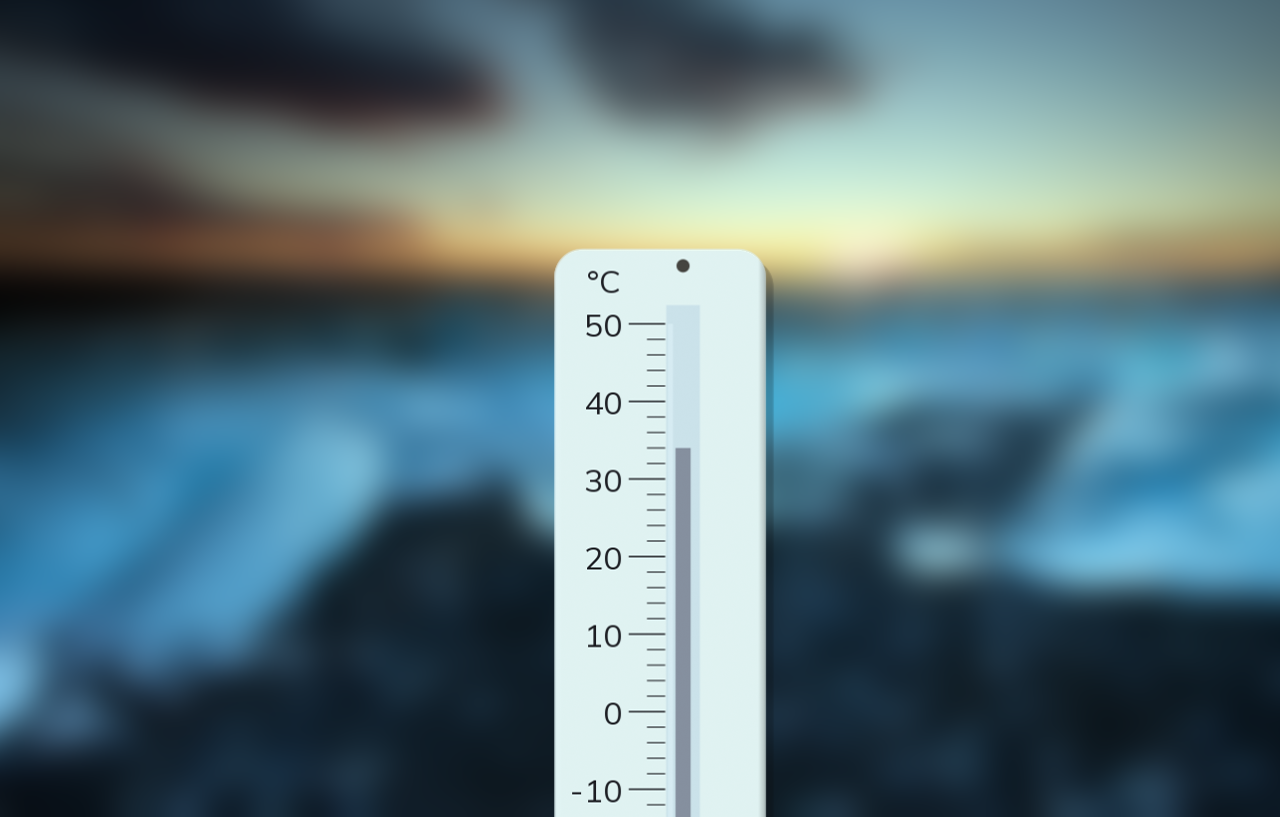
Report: 34°C
